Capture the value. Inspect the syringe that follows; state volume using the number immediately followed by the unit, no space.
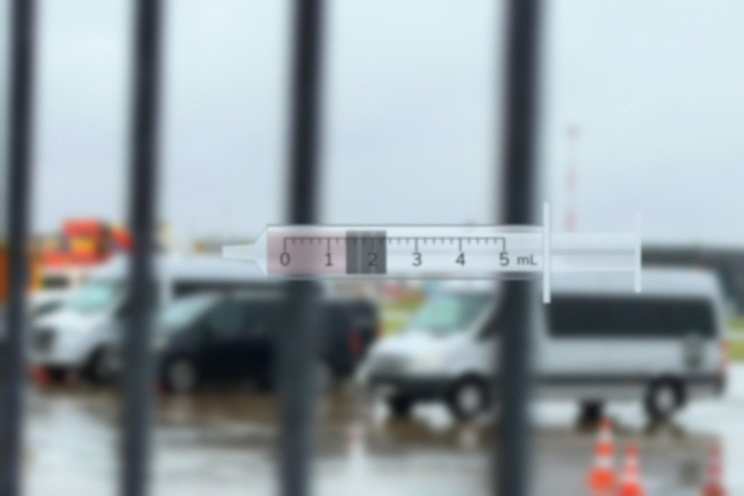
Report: 1.4mL
